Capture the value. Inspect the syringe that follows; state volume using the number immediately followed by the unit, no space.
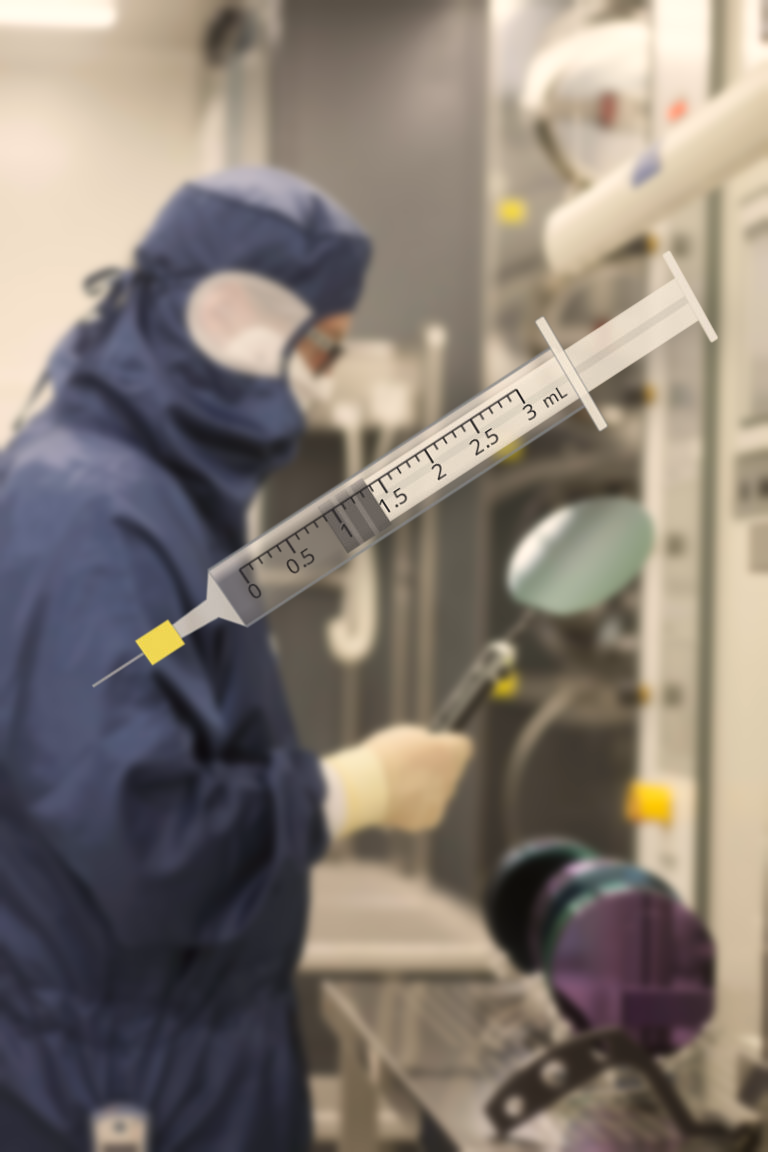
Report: 0.9mL
